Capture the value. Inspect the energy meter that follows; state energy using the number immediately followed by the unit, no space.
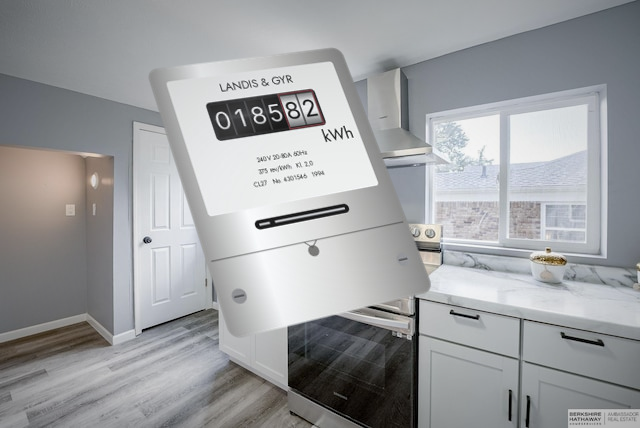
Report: 185.82kWh
